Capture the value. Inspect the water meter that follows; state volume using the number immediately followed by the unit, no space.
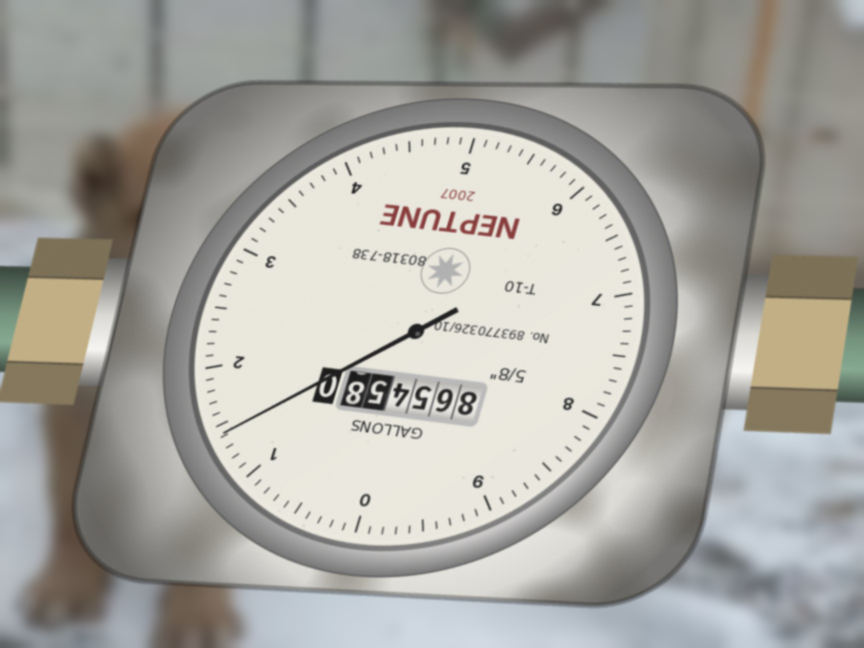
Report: 8654581.4gal
